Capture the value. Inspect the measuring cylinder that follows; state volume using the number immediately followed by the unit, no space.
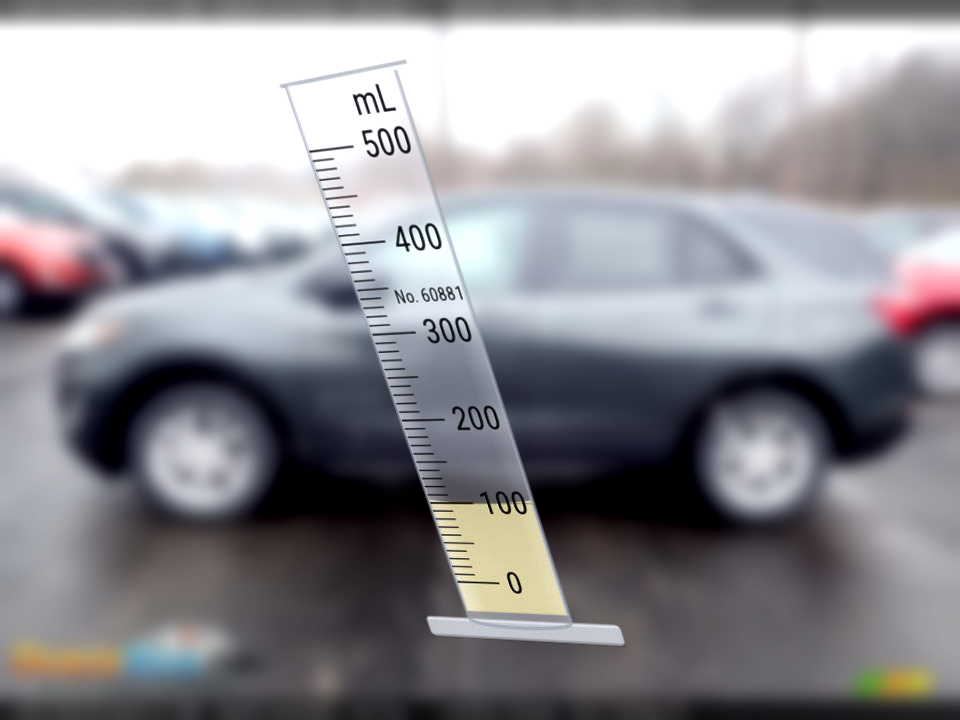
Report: 100mL
